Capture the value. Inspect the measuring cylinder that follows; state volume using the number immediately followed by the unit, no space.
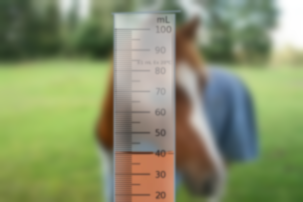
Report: 40mL
